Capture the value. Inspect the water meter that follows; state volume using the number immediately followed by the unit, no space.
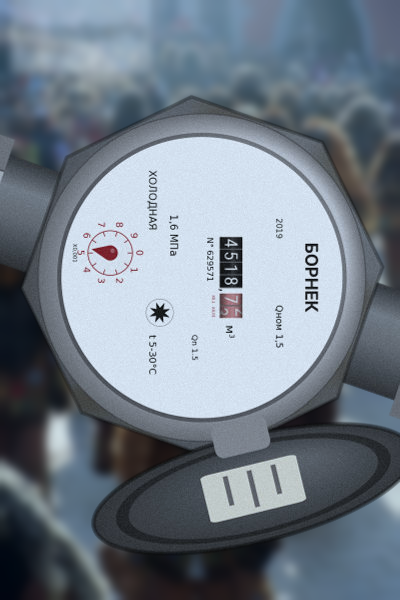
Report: 4518.725m³
